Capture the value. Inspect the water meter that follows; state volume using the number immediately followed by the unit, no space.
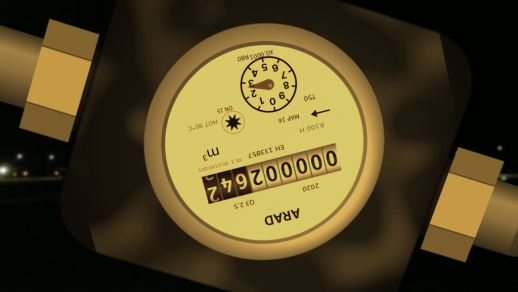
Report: 2.6422m³
